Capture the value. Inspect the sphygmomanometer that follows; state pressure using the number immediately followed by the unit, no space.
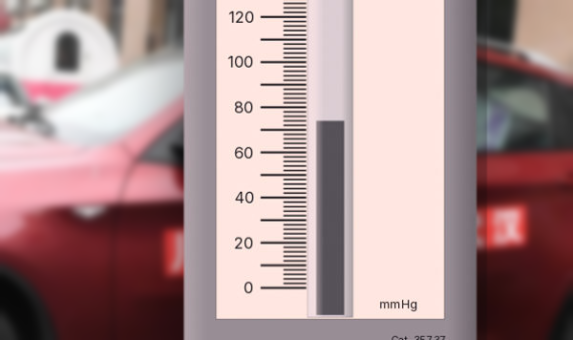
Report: 74mmHg
